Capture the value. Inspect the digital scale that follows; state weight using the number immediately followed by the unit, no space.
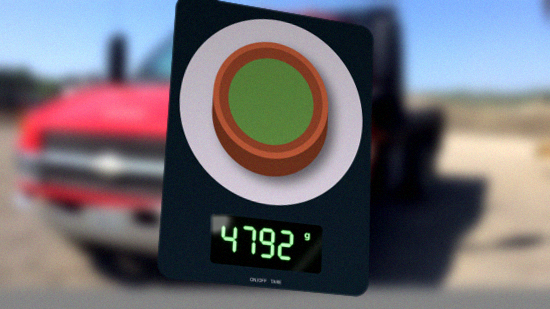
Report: 4792g
